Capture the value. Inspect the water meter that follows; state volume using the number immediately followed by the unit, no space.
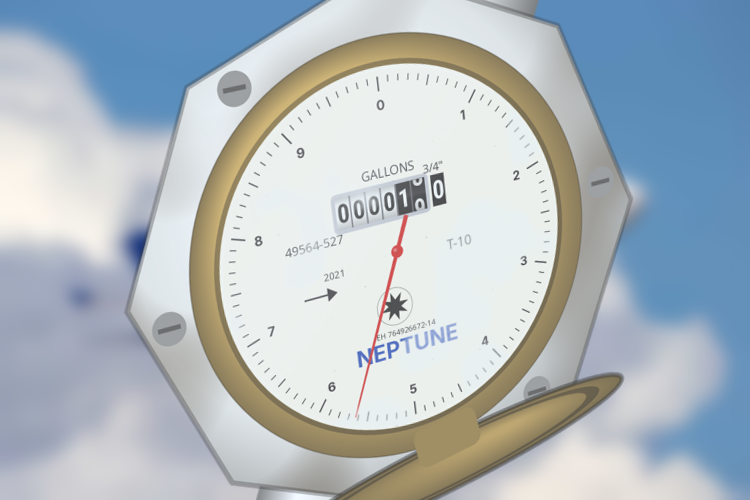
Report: 185.6gal
